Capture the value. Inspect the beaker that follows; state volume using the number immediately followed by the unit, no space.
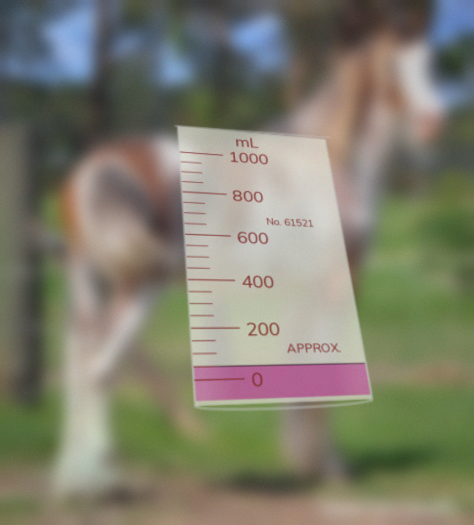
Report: 50mL
